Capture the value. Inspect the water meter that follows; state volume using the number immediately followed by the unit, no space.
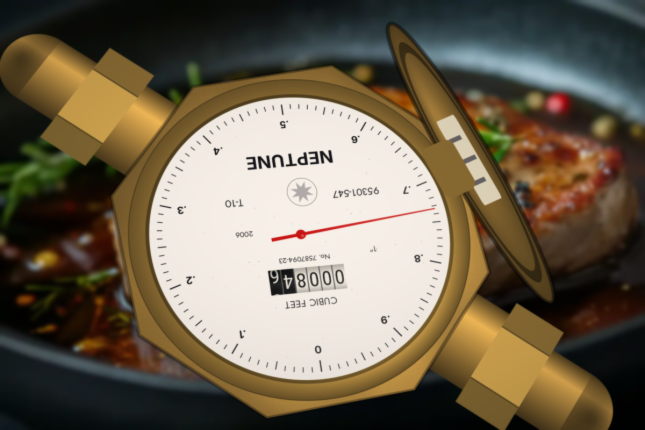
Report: 845.73ft³
